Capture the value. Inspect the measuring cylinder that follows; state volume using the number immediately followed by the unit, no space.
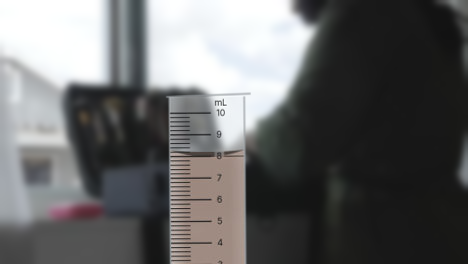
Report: 8mL
